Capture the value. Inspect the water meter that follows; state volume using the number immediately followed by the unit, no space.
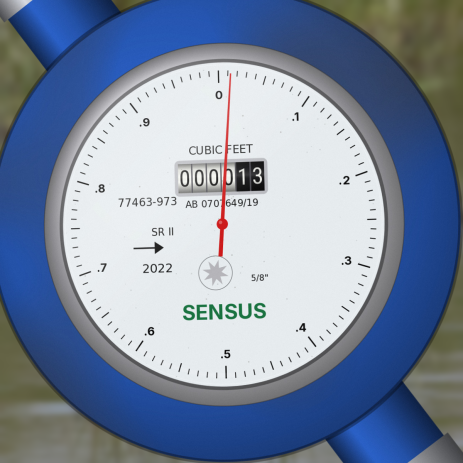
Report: 13.01ft³
